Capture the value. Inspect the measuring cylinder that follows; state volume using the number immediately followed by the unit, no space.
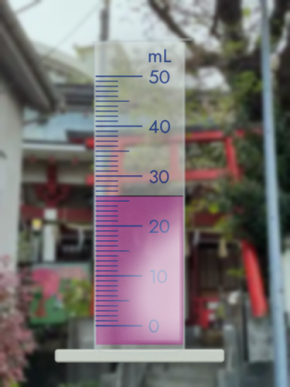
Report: 26mL
